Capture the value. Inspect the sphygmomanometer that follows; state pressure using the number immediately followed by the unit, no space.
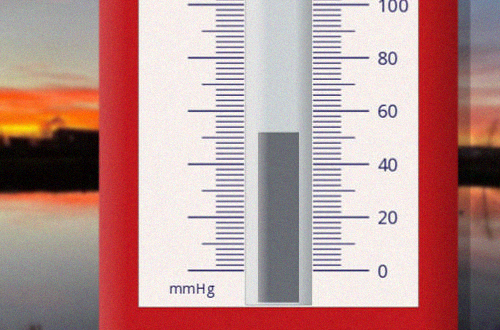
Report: 52mmHg
